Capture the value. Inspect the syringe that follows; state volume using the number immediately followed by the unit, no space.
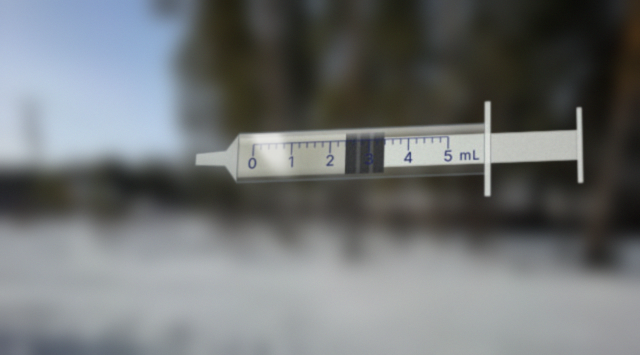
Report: 2.4mL
